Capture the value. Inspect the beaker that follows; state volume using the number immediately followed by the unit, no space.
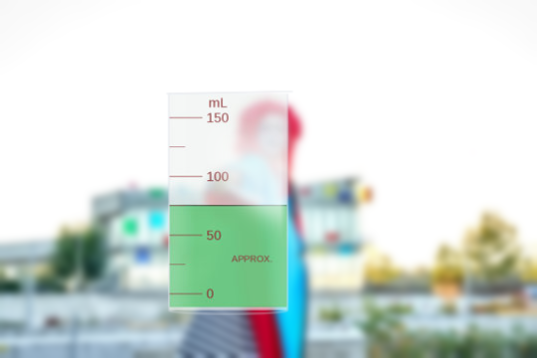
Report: 75mL
